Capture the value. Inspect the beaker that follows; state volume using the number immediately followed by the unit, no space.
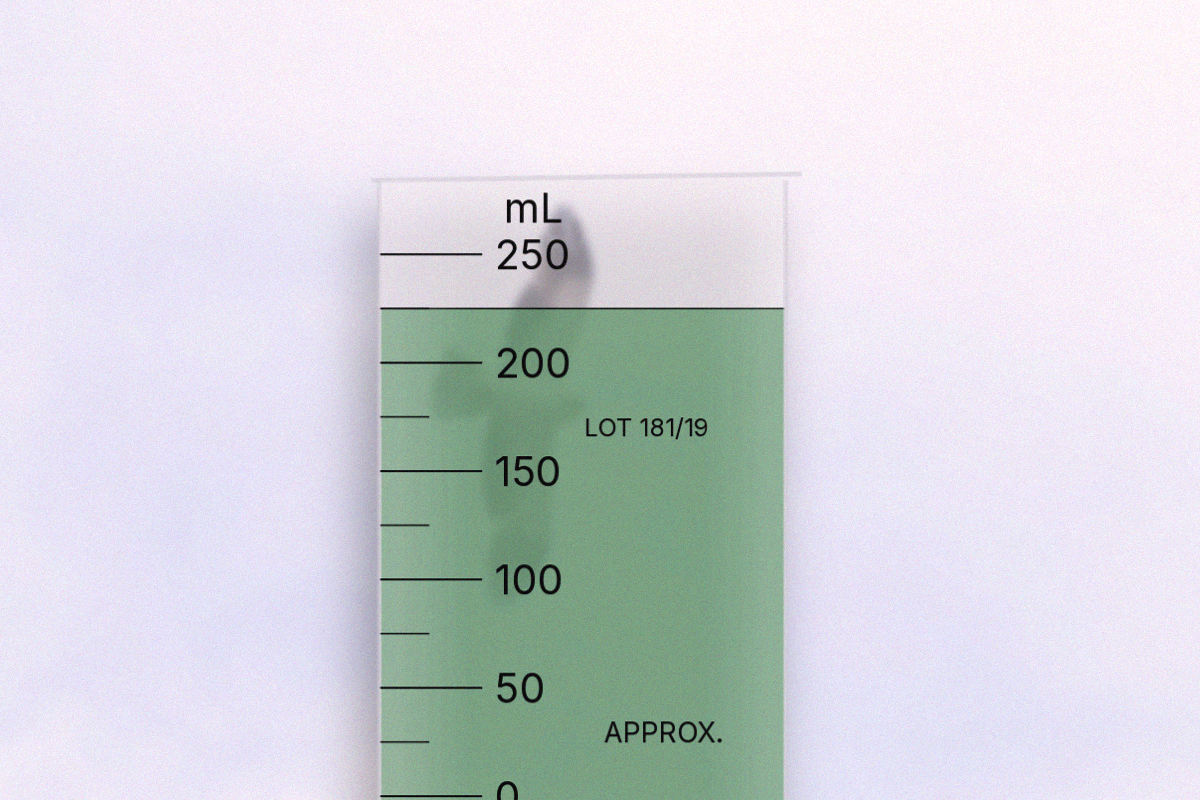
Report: 225mL
